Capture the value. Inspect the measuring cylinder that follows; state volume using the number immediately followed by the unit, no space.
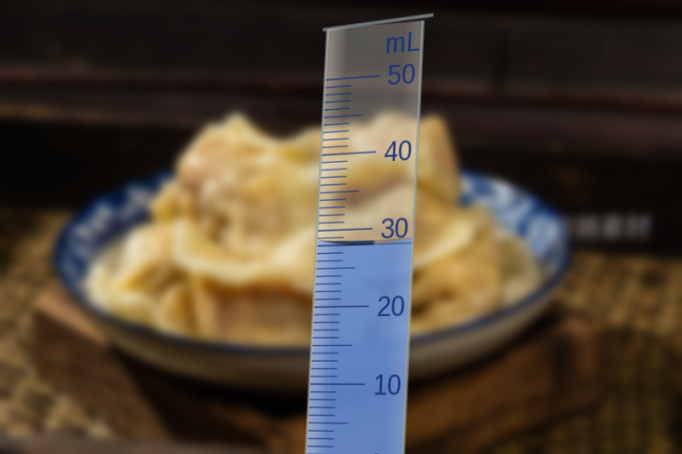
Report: 28mL
